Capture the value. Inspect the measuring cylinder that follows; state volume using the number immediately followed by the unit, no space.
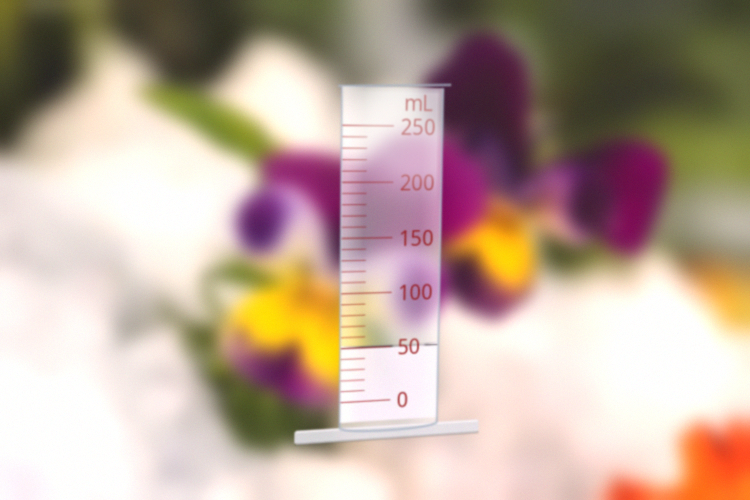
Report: 50mL
